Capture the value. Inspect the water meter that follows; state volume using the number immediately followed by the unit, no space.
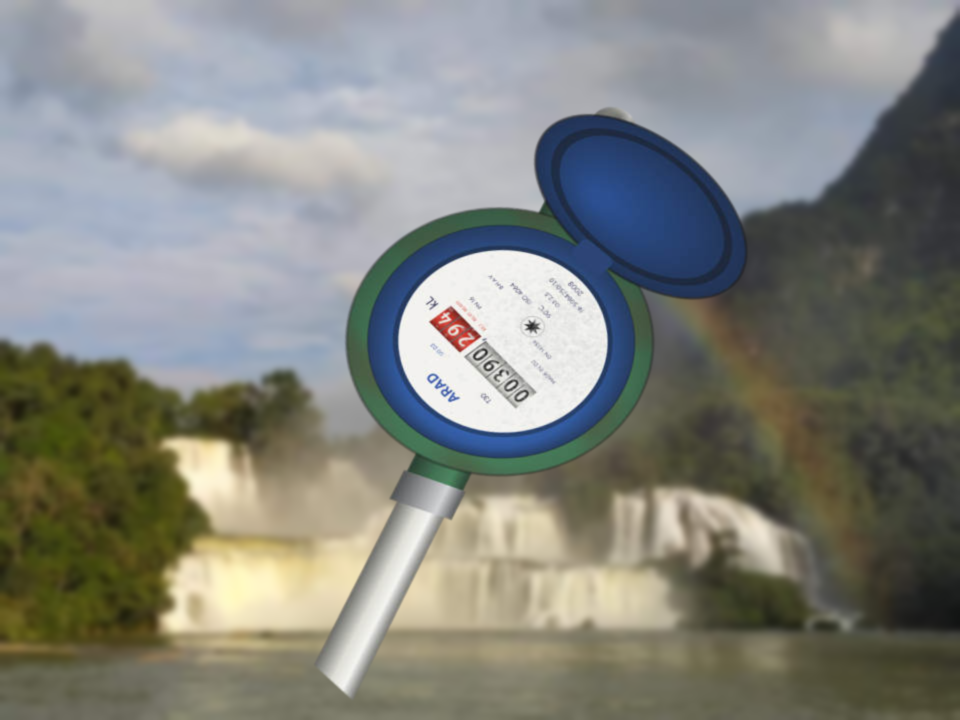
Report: 390.294kL
